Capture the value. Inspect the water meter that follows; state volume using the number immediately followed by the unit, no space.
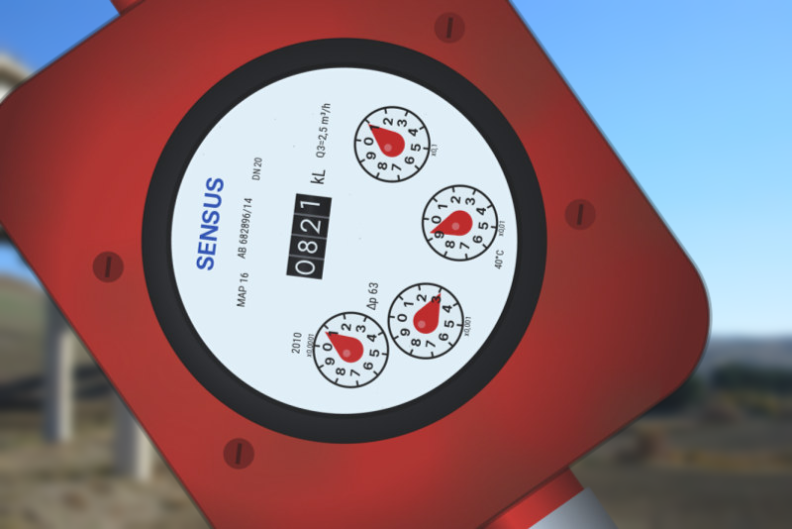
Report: 821.0930kL
